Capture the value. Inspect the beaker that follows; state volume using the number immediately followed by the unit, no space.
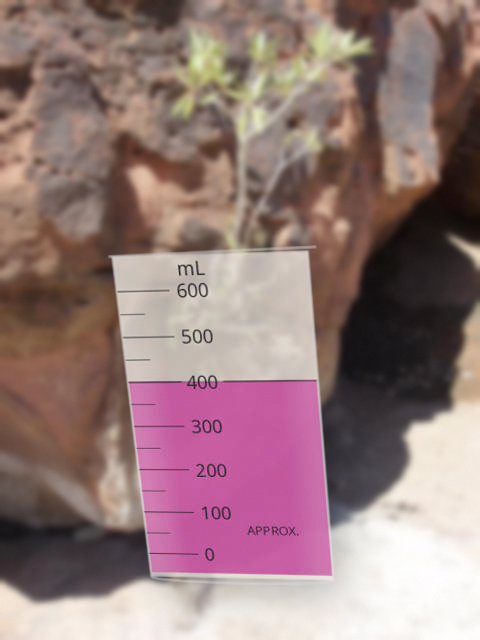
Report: 400mL
